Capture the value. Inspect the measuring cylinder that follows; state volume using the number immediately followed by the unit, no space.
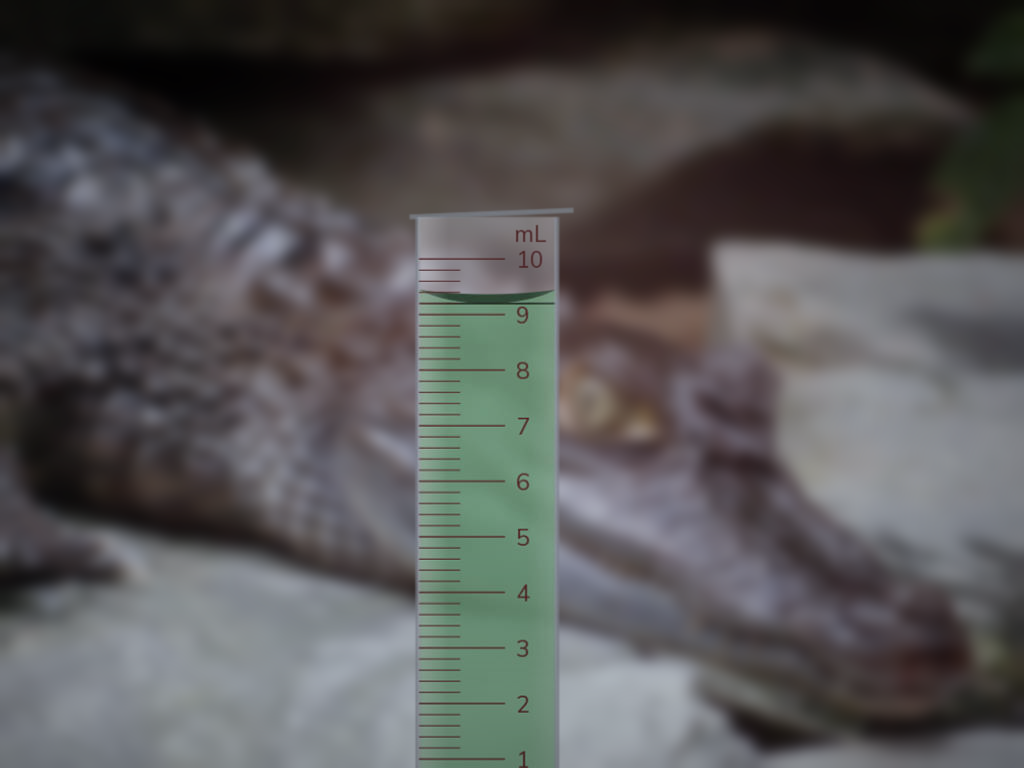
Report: 9.2mL
